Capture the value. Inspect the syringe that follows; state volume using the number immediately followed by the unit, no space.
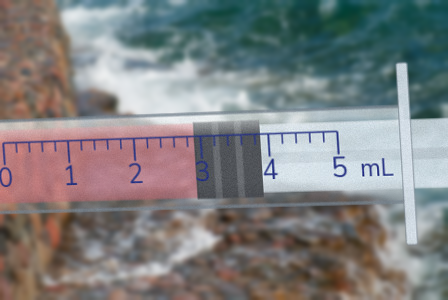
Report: 2.9mL
